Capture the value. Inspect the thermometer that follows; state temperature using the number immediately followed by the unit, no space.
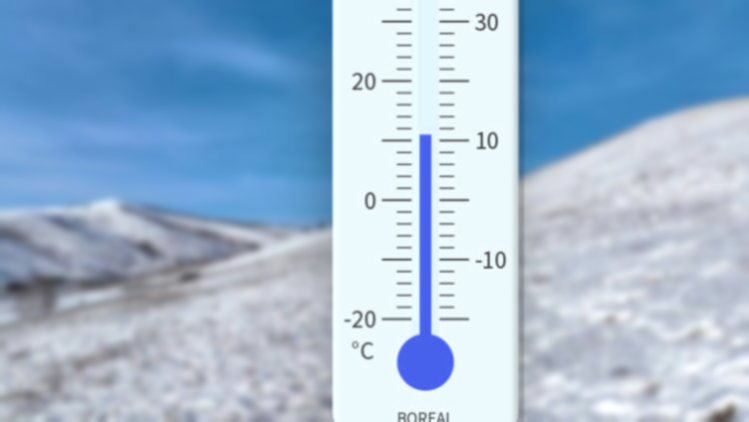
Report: 11°C
